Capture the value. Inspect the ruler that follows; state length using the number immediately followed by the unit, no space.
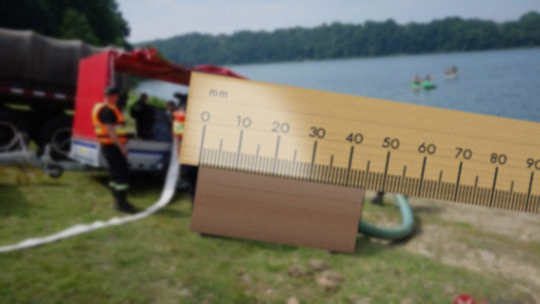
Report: 45mm
